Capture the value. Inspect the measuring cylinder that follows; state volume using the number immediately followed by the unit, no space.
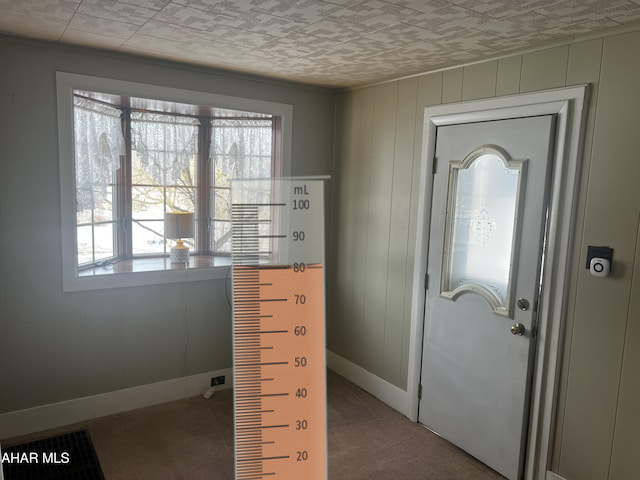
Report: 80mL
